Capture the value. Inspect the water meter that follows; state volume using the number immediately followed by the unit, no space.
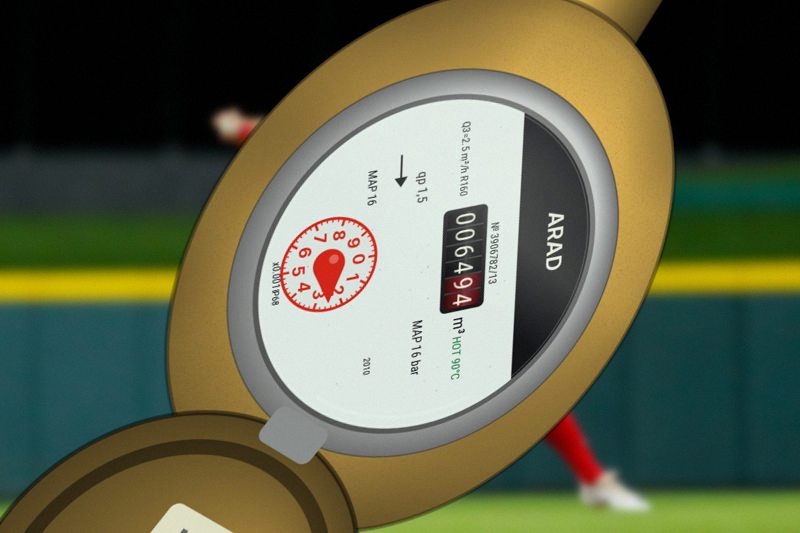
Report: 64.942m³
